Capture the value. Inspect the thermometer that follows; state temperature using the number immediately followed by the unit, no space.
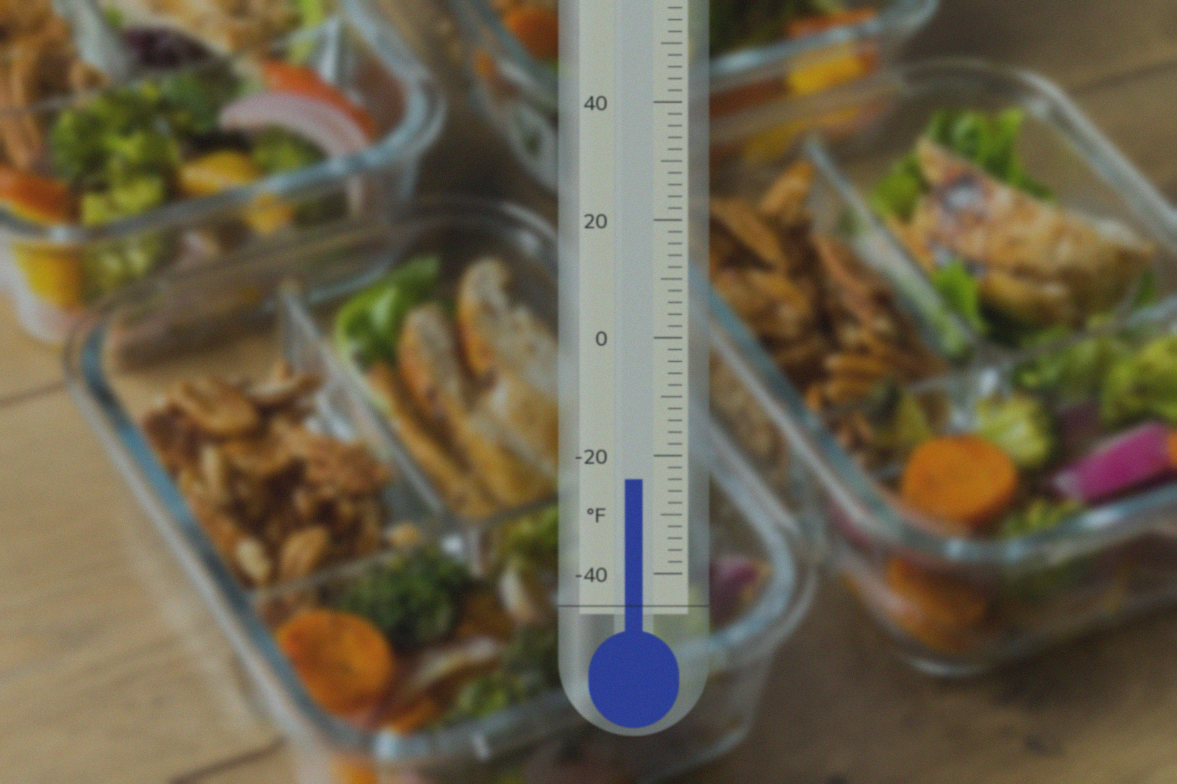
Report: -24°F
